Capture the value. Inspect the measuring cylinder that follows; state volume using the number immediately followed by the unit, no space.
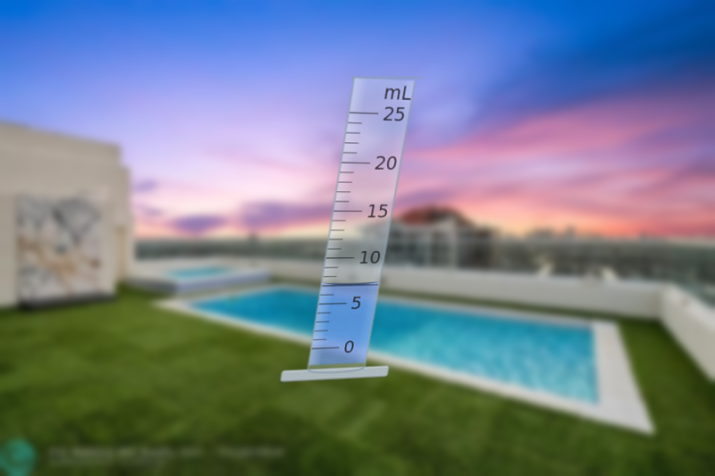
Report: 7mL
